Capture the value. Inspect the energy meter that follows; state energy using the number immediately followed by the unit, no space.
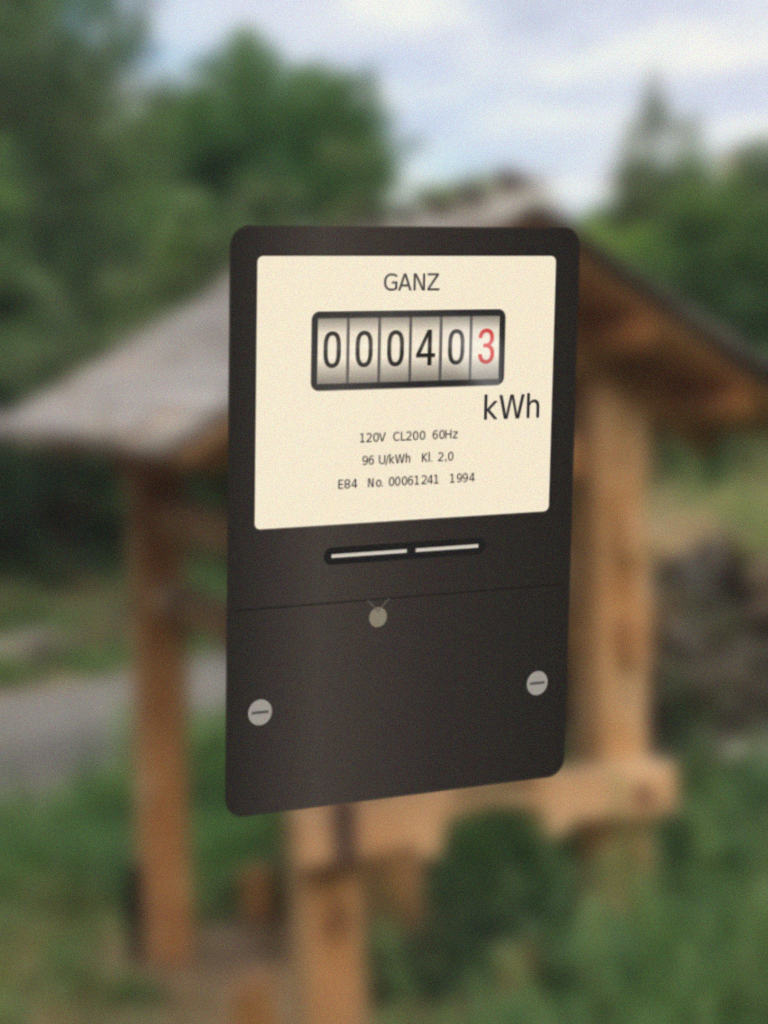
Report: 40.3kWh
